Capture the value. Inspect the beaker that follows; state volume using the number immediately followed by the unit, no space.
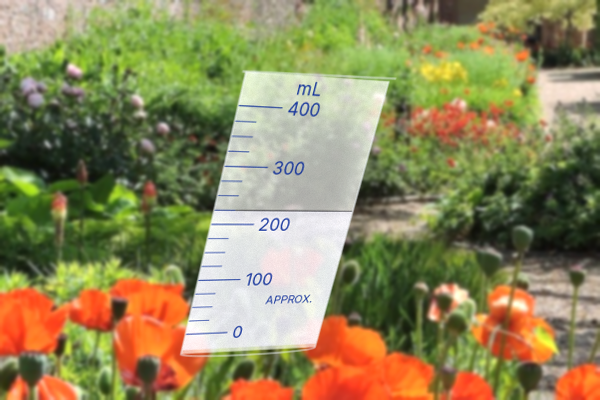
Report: 225mL
